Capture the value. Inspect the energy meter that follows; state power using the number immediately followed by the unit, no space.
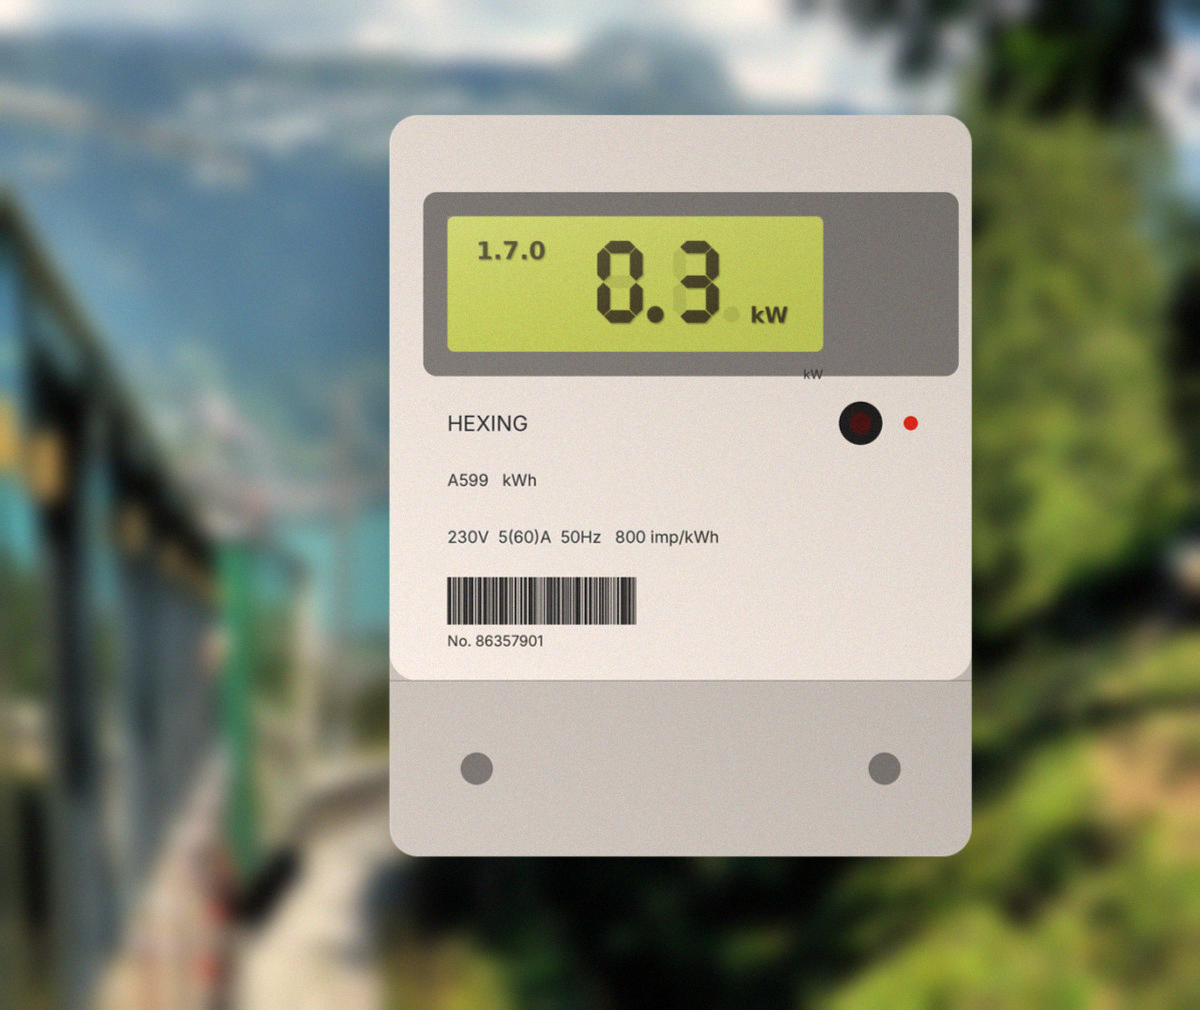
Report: 0.3kW
